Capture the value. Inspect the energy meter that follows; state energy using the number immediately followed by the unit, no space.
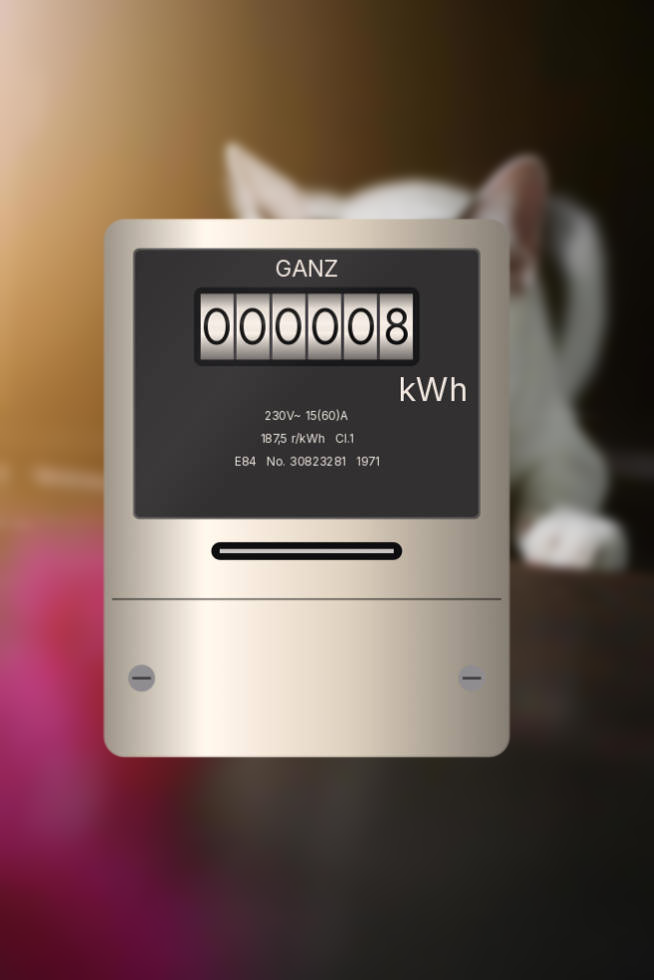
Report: 8kWh
